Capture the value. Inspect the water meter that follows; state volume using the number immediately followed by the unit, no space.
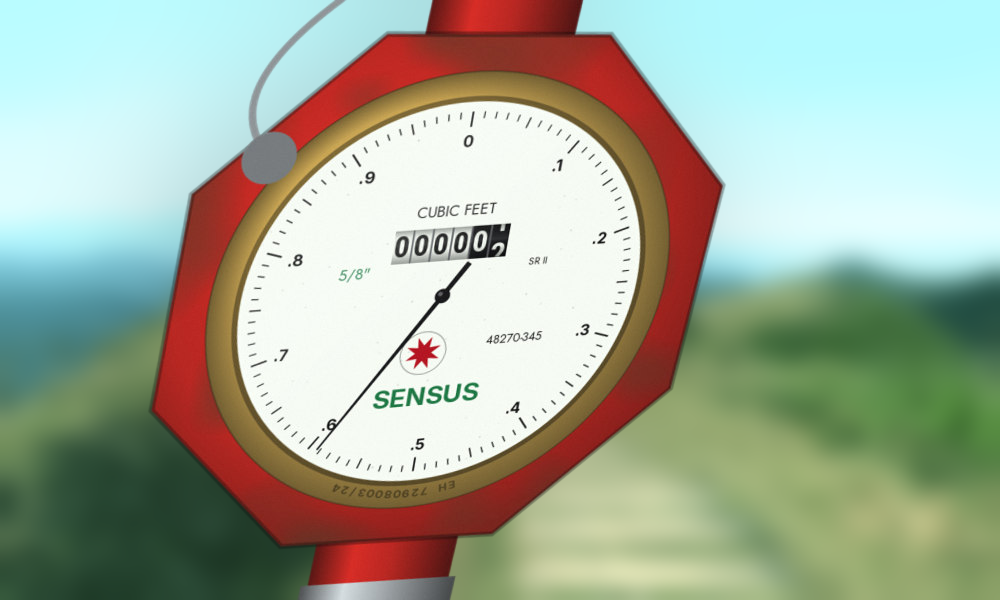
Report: 1.59ft³
